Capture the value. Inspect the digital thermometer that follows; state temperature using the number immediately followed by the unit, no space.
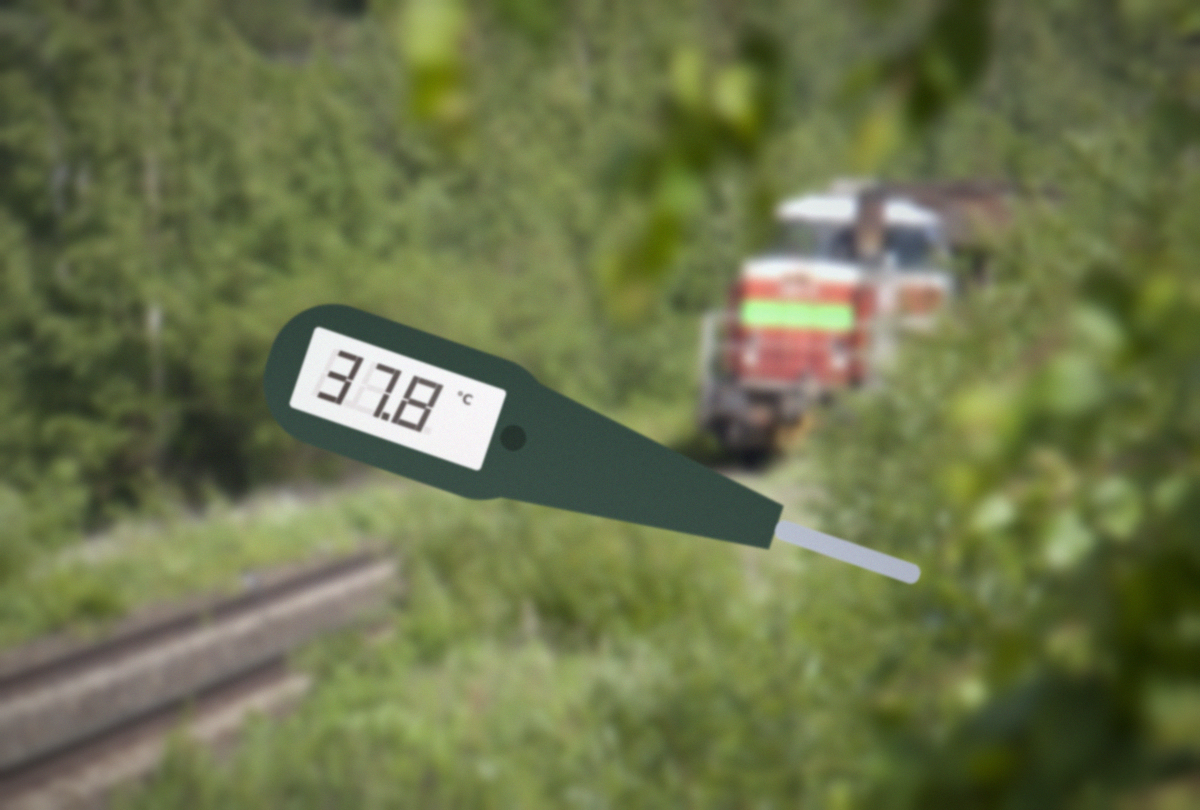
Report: 37.8°C
